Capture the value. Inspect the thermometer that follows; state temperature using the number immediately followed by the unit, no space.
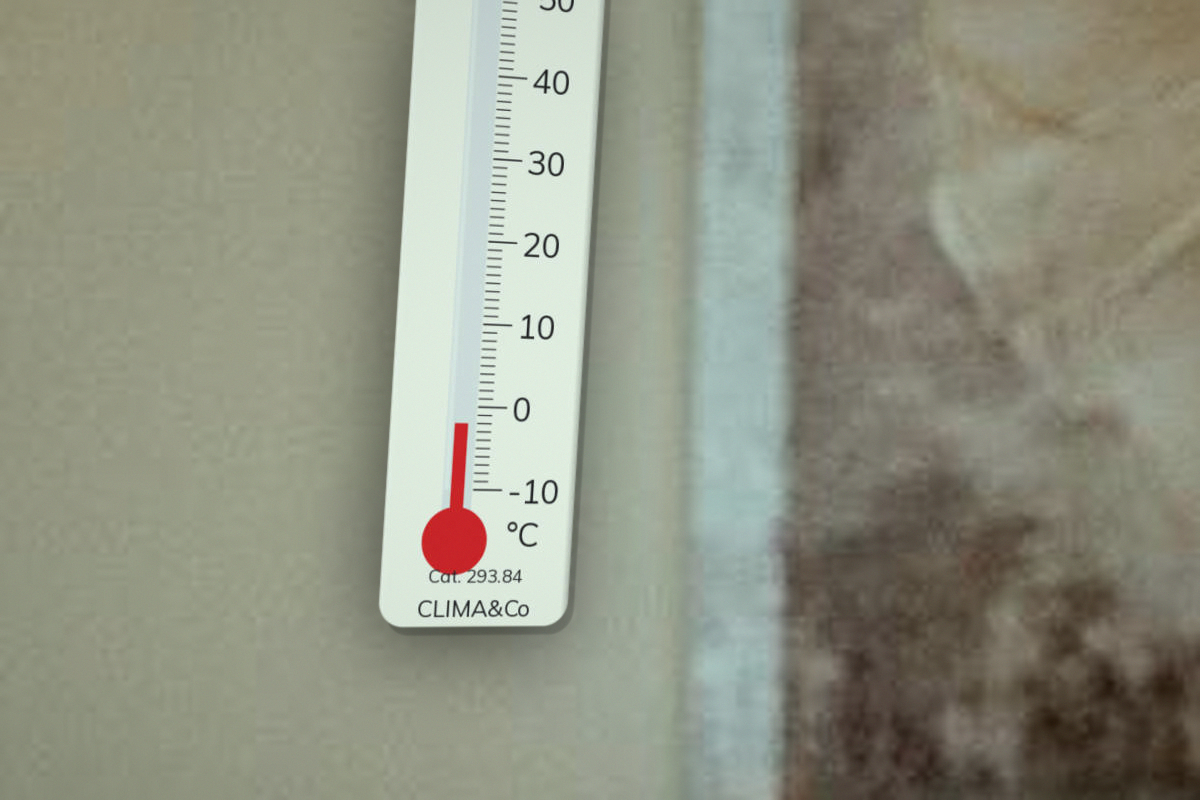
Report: -2°C
